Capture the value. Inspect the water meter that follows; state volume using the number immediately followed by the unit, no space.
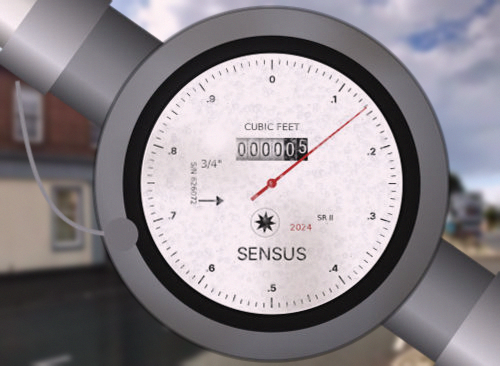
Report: 5.14ft³
